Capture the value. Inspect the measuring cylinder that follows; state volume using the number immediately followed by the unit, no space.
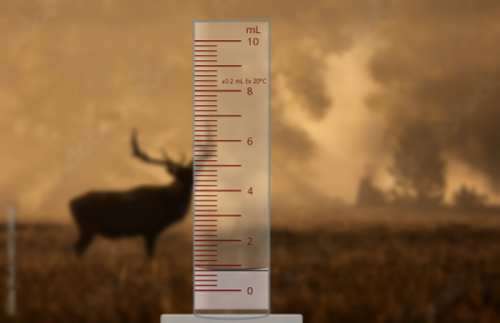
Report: 0.8mL
